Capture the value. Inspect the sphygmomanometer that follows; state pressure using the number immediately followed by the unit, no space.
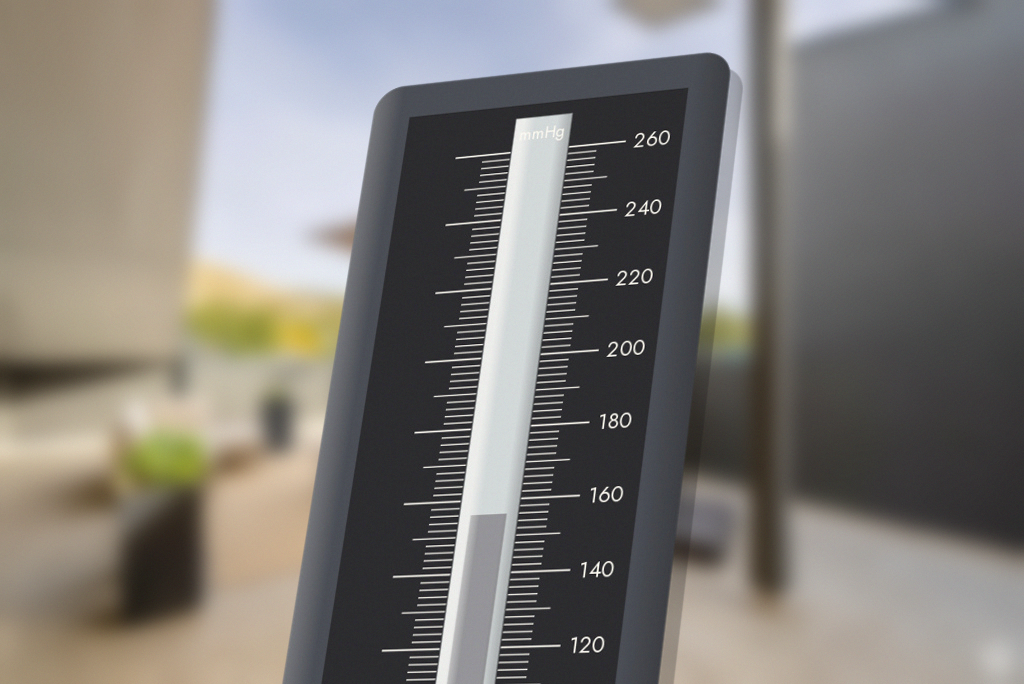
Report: 156mmHg
